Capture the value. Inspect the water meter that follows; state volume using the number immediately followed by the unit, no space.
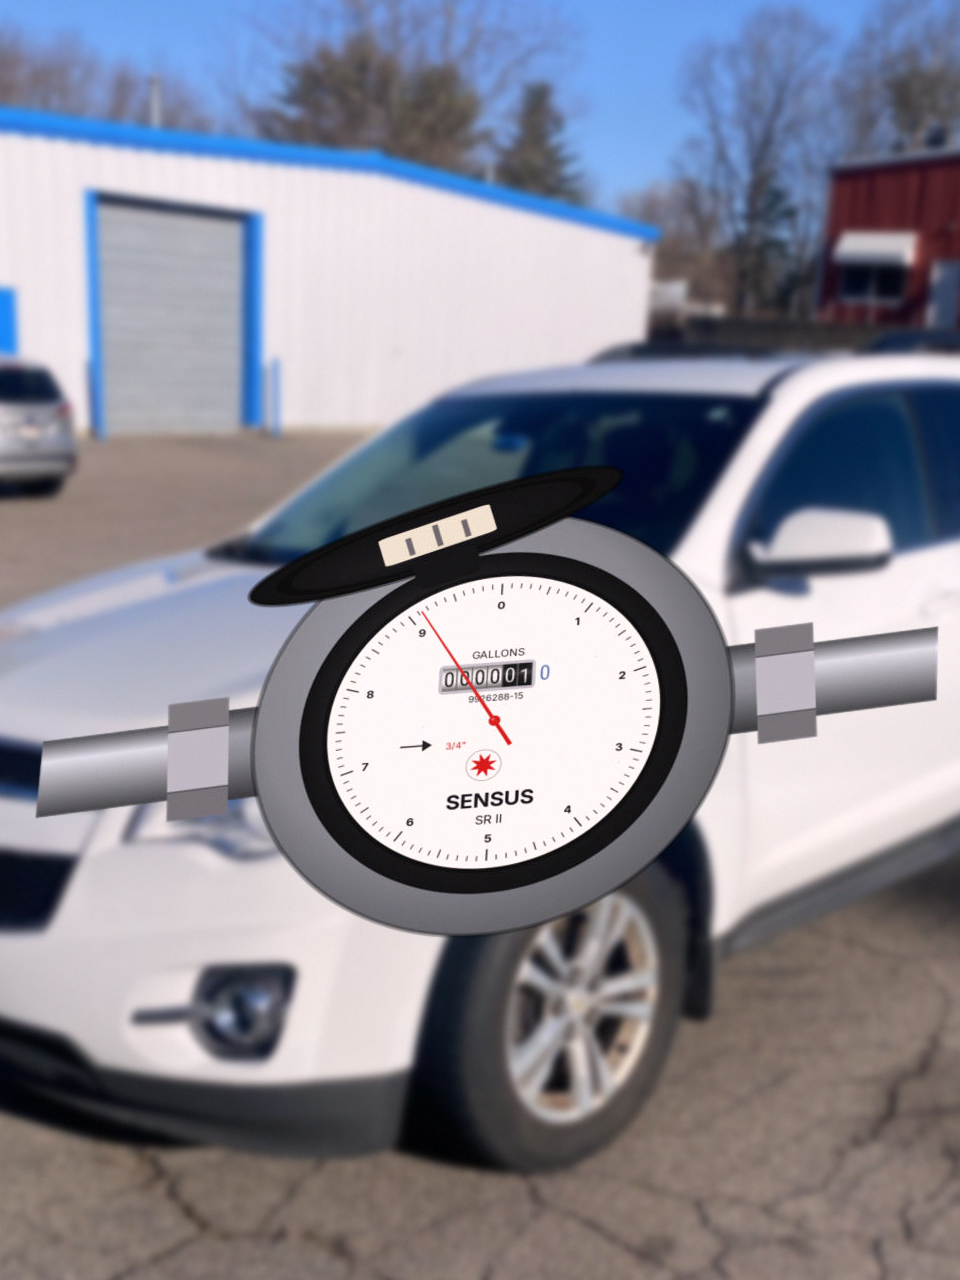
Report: 9.1gal
